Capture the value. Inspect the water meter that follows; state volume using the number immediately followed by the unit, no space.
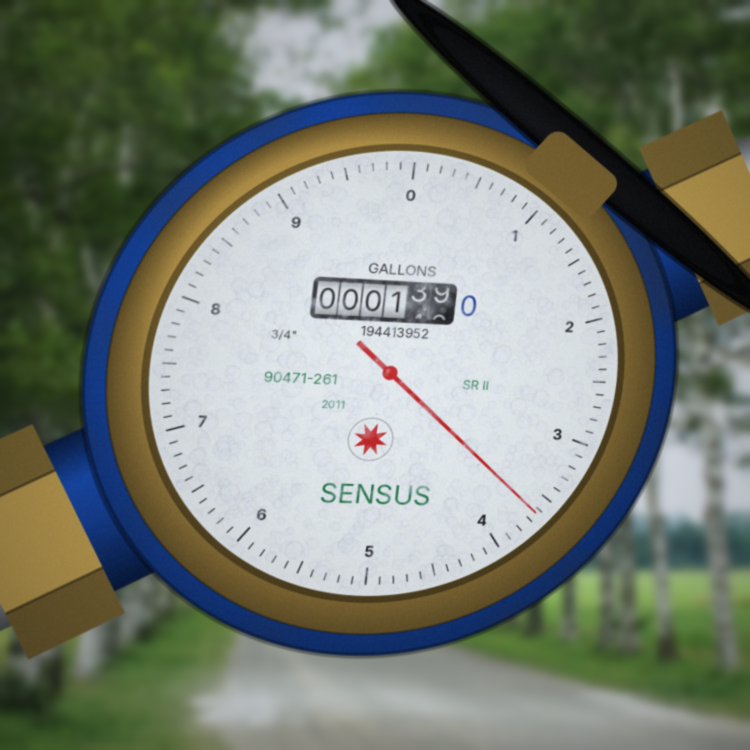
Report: 1393.6gal
